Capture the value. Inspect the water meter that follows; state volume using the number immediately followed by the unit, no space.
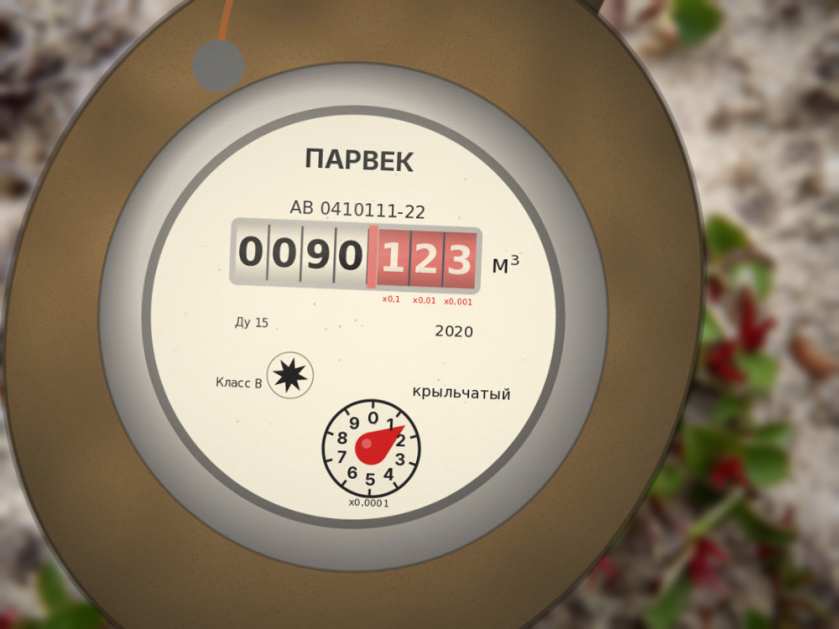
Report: 90.1231m³
